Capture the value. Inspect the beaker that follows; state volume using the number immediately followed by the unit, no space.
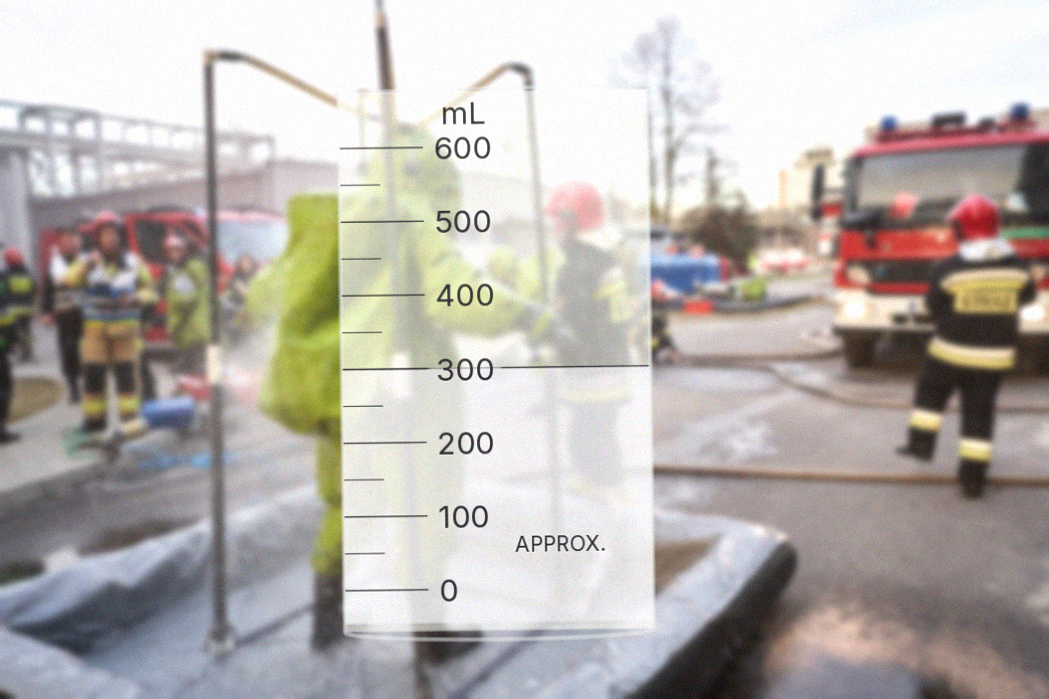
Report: 300mL
